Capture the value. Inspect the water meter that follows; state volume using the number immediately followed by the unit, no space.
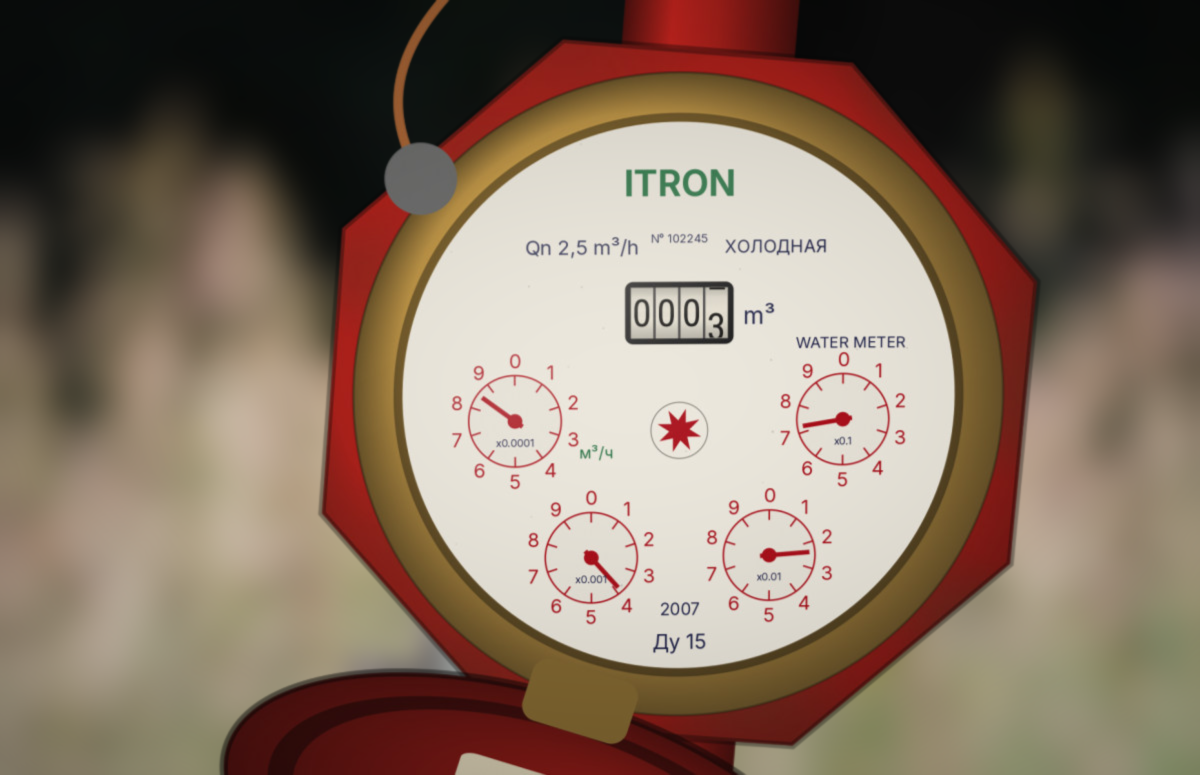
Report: 2.7238m³
